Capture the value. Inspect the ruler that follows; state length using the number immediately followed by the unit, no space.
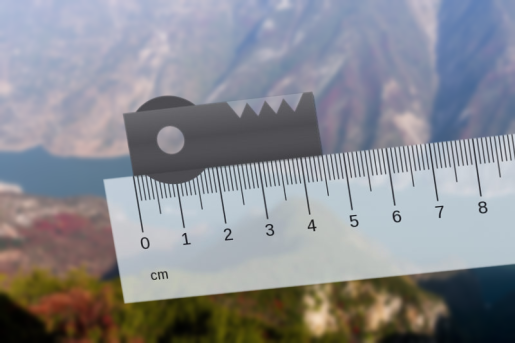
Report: 4.5cm
